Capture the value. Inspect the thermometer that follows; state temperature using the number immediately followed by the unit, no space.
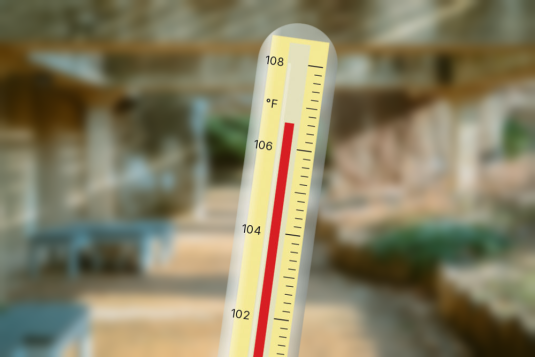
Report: 106.6°F
